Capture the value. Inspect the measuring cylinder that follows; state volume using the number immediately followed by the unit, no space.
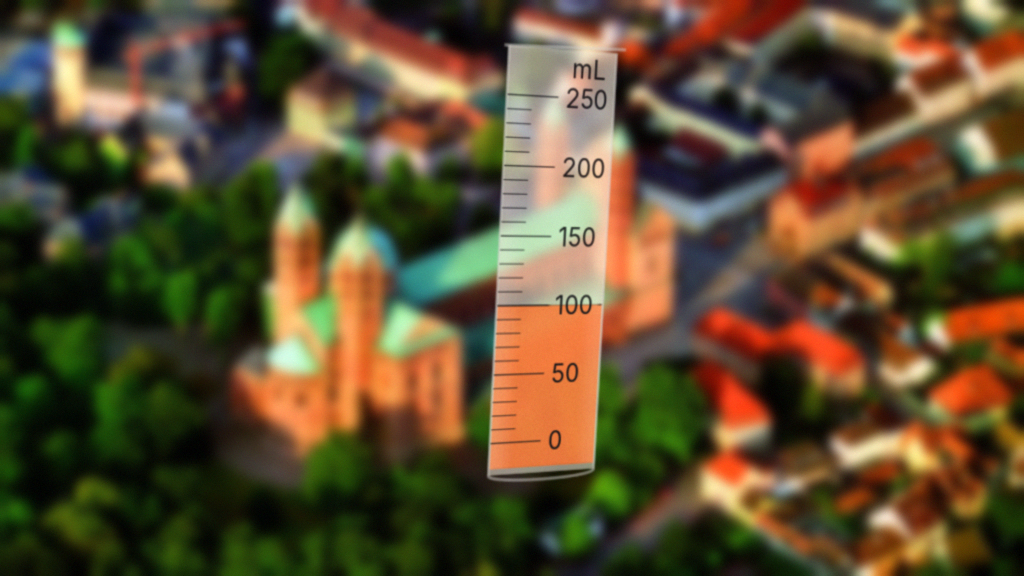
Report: 100mL
